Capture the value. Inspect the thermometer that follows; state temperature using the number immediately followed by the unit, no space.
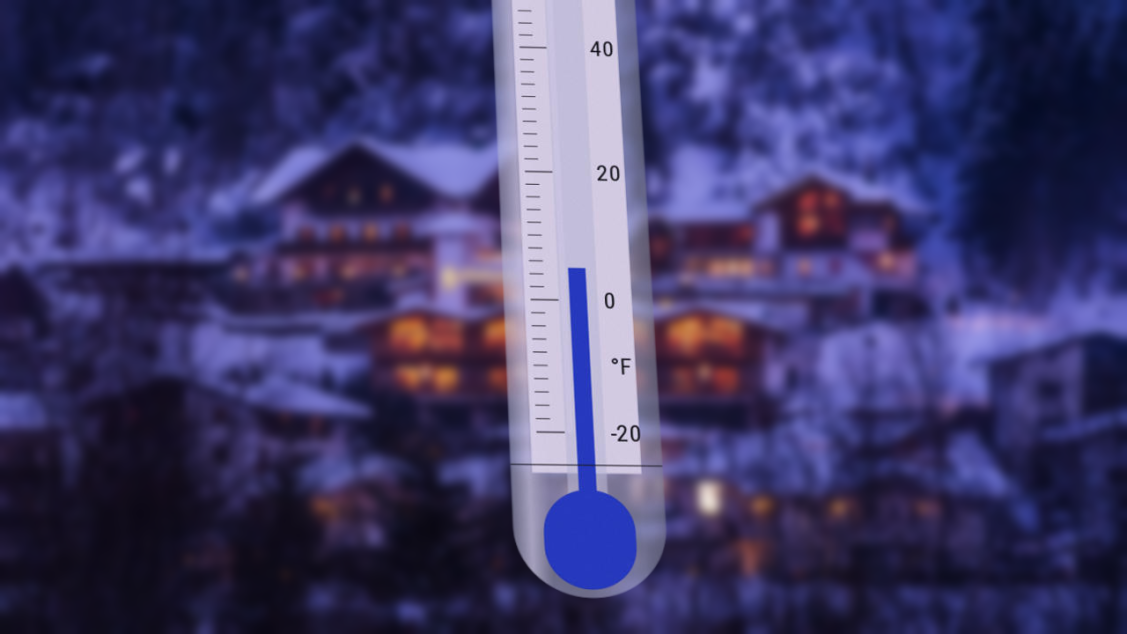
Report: 5°F
